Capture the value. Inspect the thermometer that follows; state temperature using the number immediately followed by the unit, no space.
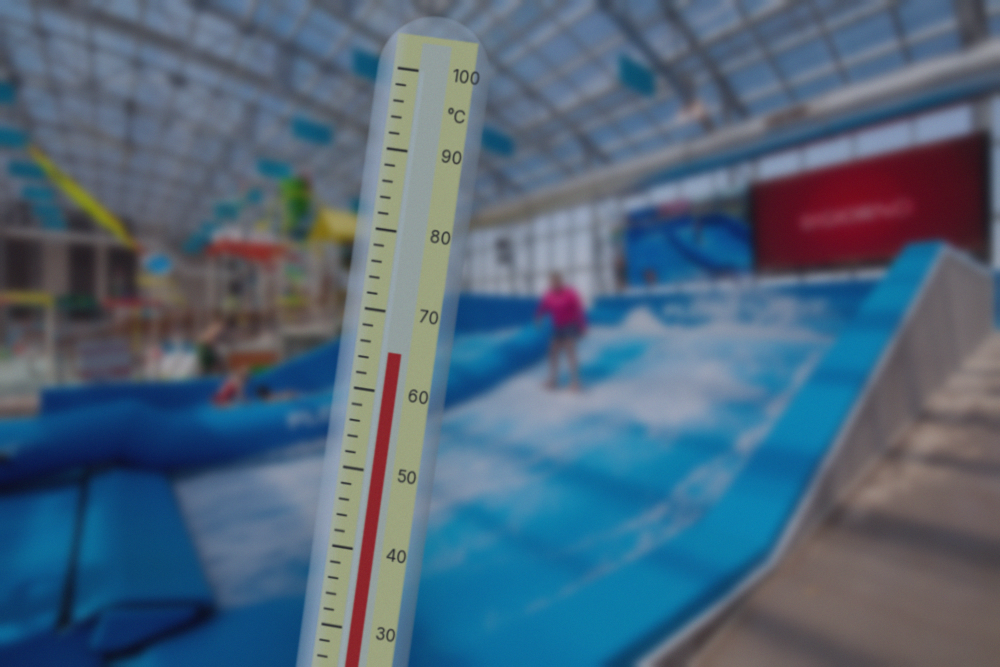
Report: 65°C
